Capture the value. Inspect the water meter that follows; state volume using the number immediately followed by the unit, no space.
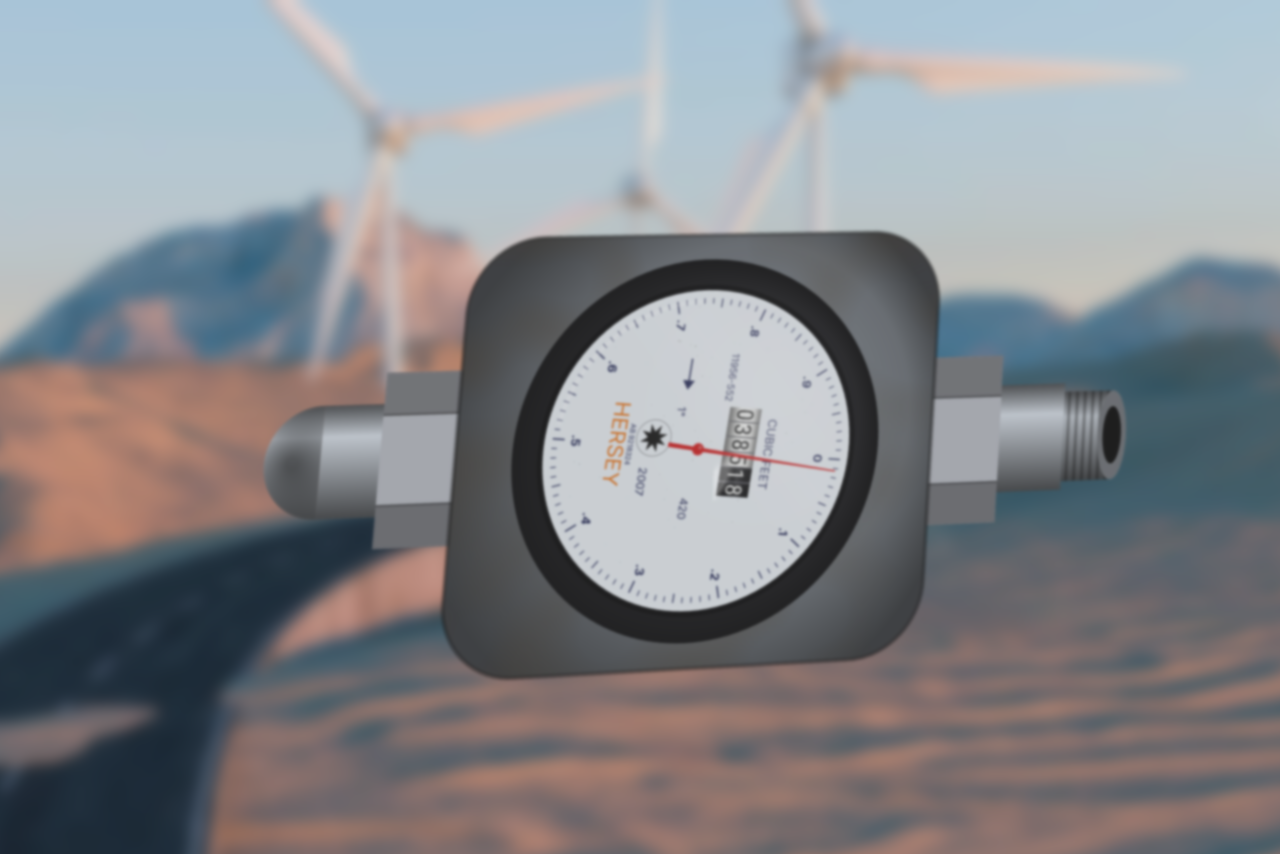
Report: 38518.01ft³
